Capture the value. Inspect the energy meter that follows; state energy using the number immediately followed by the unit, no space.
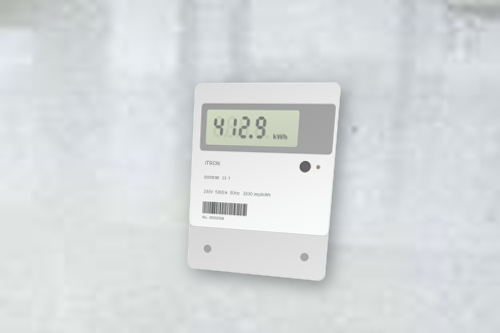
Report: 412.9kWh
